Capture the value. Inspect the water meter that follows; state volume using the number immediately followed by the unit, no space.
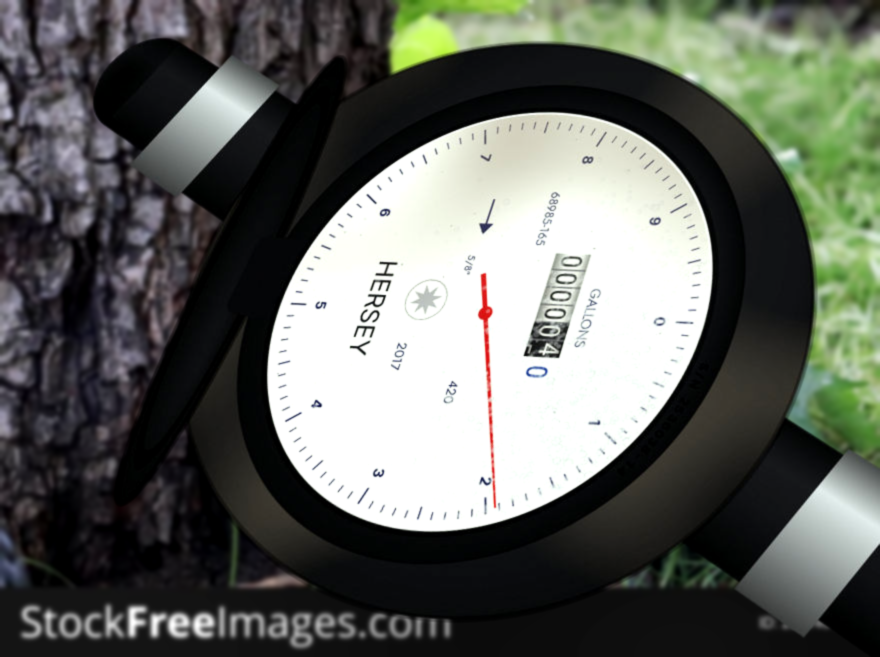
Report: 41.9gal
